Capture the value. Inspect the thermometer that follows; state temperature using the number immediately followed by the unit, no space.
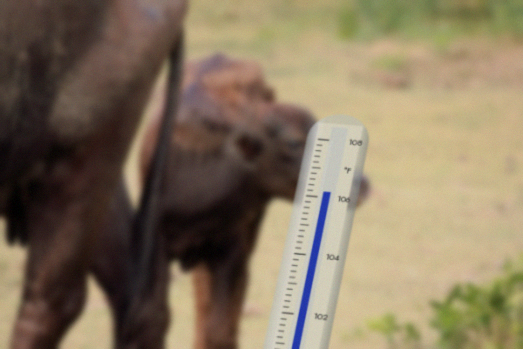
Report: 106.2°F
